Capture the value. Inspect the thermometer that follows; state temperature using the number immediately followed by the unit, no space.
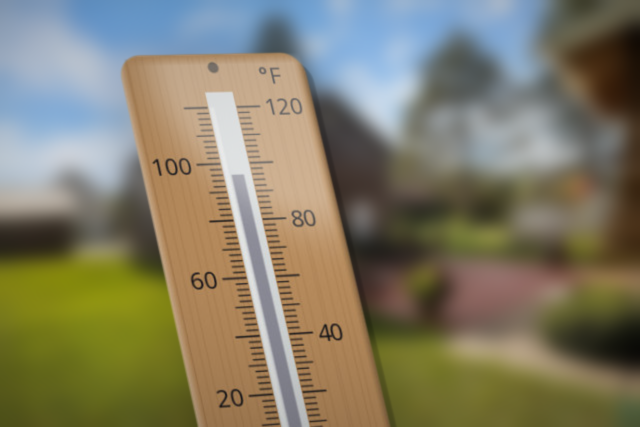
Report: 96°F
